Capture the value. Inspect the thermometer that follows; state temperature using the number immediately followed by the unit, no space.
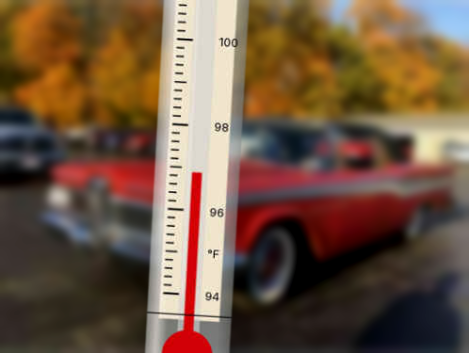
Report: 96.9°F
